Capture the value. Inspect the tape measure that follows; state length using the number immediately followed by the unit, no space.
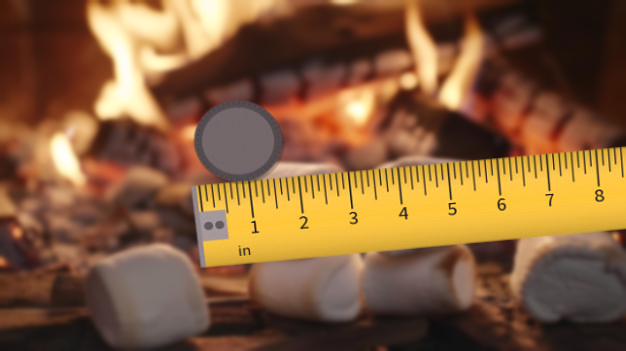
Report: 1.75in
